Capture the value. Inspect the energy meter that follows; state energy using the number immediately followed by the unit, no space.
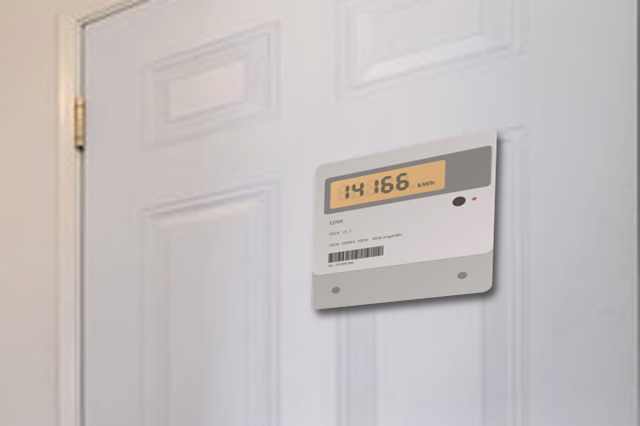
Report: 14166kWh
